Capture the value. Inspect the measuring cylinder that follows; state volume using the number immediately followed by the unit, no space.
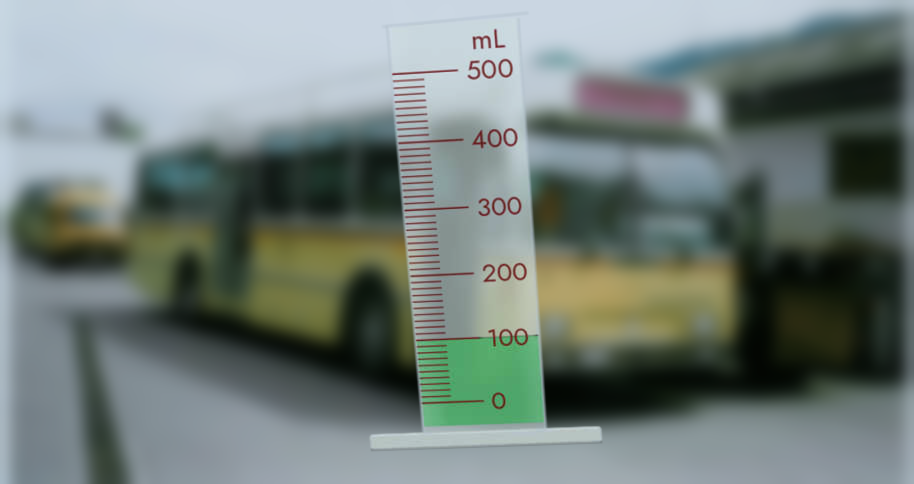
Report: 100mL
